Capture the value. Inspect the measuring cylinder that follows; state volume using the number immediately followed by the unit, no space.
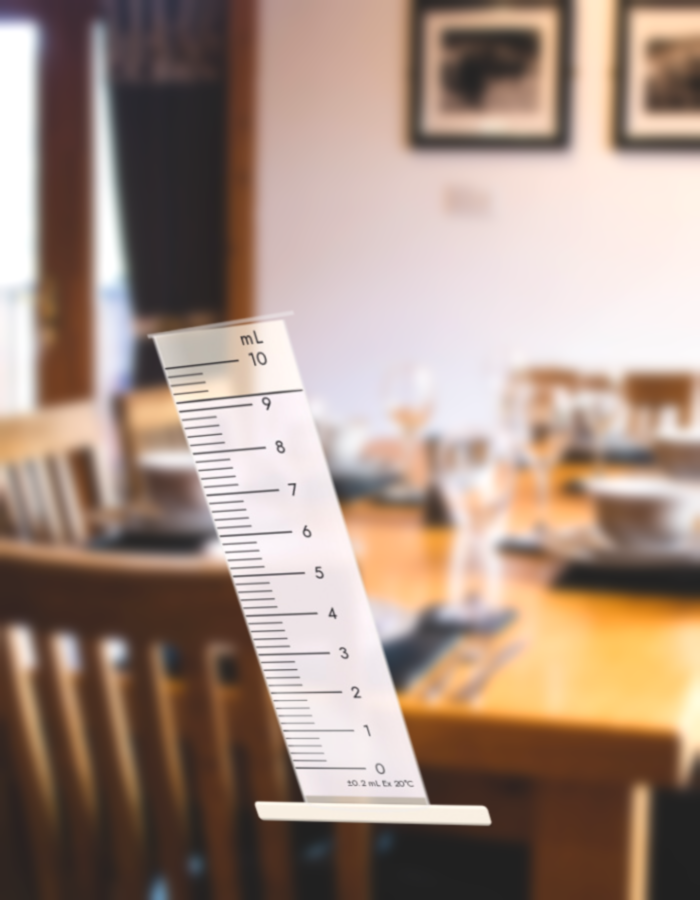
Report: 9.2mL
